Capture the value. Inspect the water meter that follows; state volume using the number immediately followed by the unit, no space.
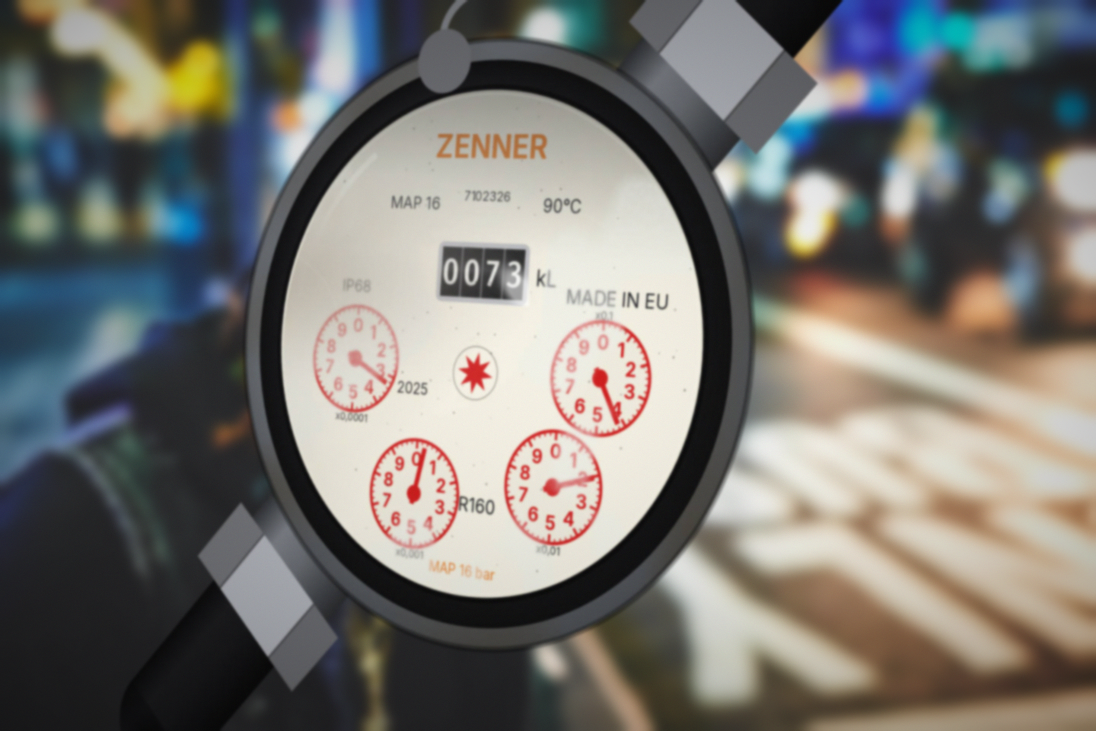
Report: 73.4203kL
